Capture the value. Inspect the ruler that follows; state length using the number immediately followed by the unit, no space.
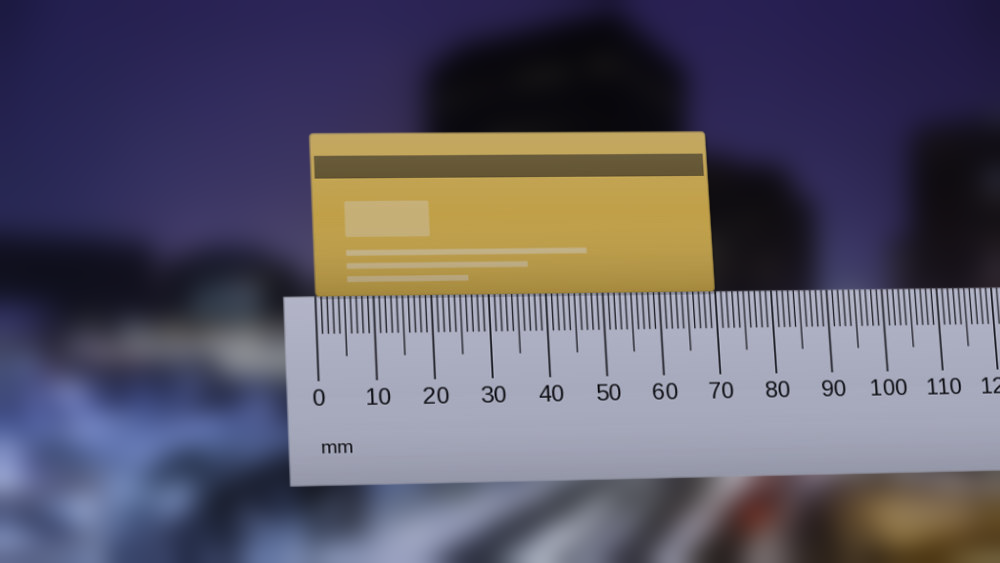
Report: 70mm
